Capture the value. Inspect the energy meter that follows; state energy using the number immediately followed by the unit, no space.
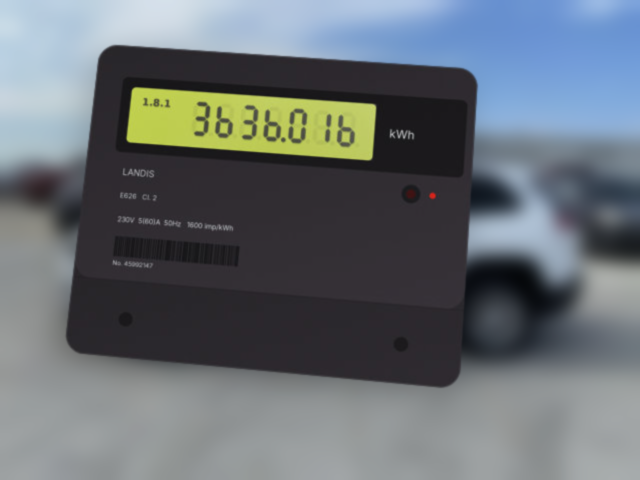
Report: 3636.016kWh
